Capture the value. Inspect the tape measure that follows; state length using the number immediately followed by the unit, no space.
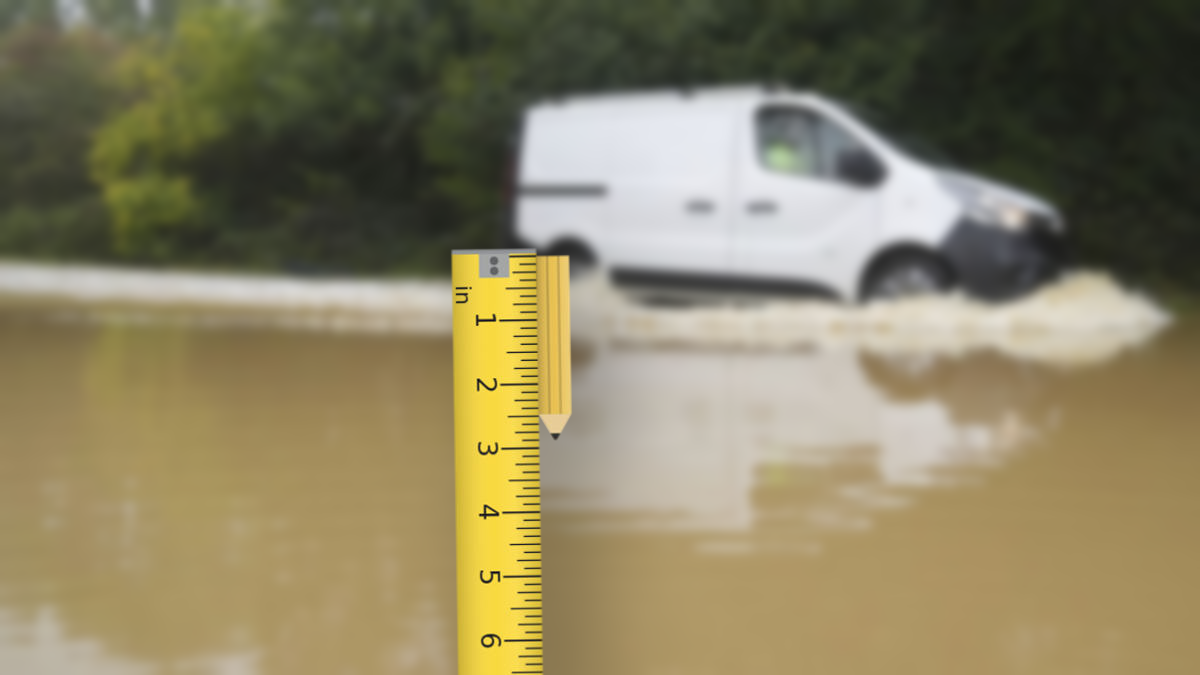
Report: 2.875in
